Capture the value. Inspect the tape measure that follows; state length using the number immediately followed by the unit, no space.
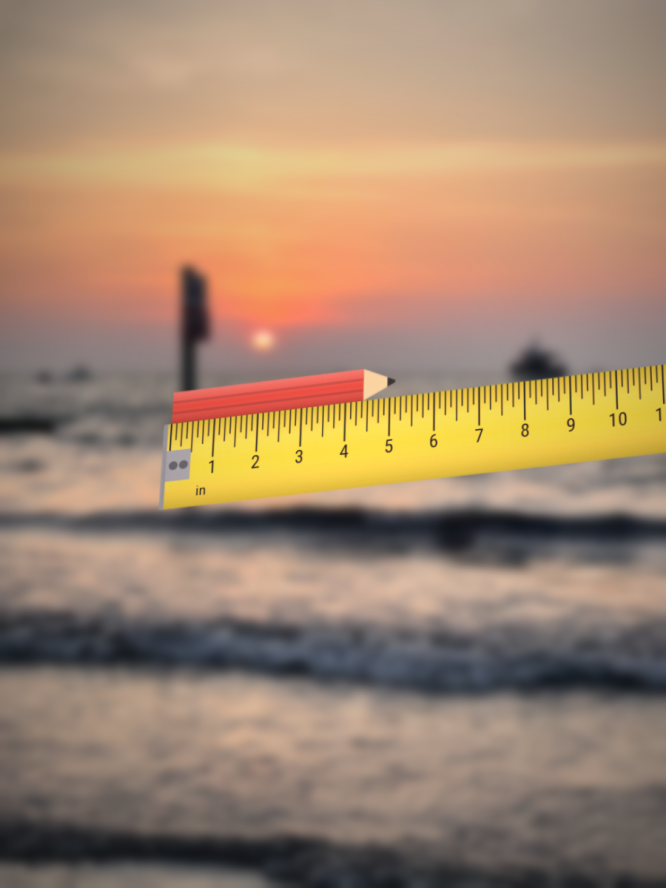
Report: 5.125in
